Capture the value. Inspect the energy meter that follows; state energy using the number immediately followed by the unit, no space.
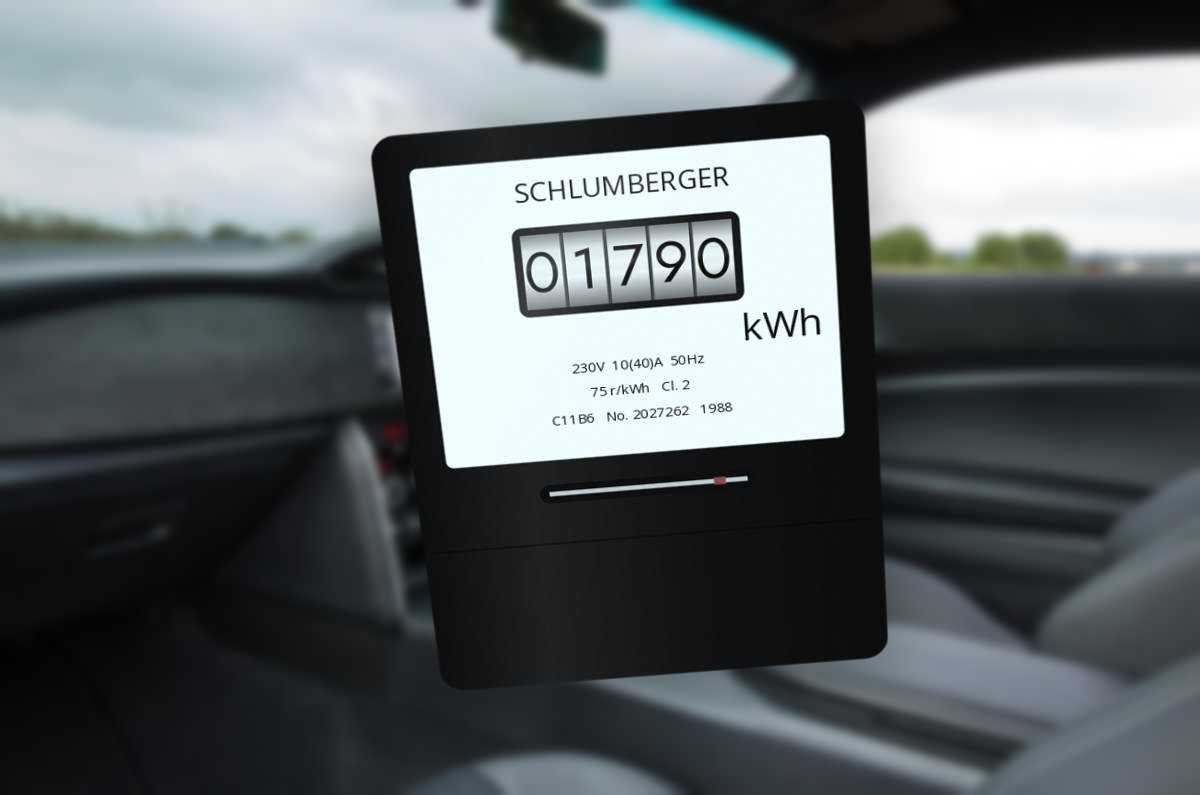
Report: 1790kWh
